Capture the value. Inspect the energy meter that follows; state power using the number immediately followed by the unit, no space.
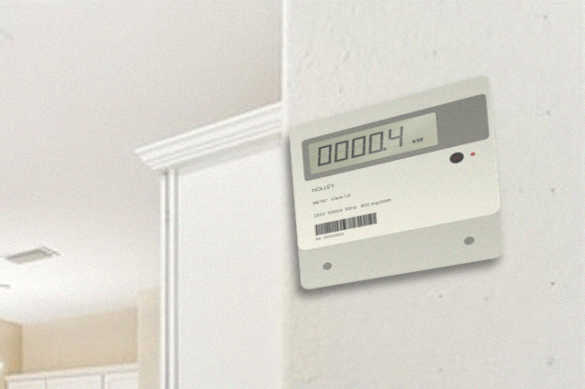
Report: 0.4kW
